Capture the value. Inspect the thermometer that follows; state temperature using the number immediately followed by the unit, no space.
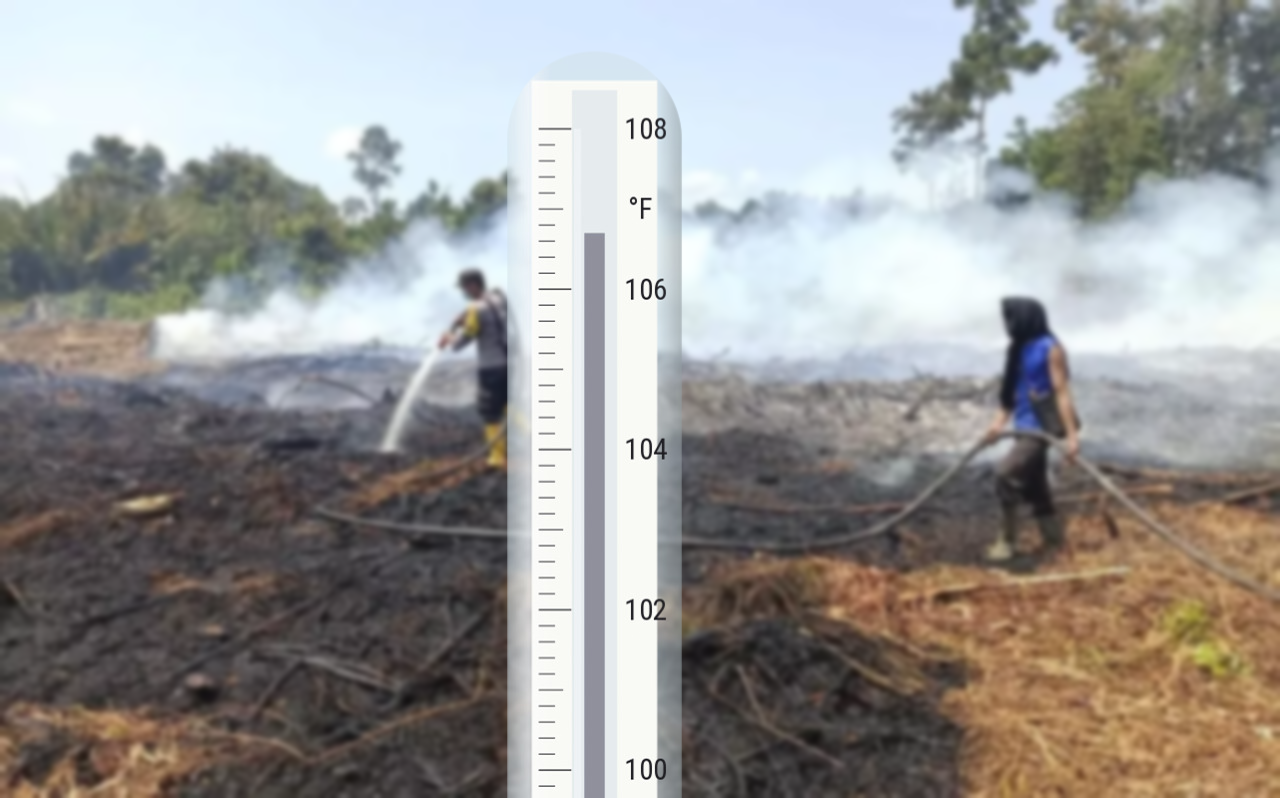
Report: 106.7°F
